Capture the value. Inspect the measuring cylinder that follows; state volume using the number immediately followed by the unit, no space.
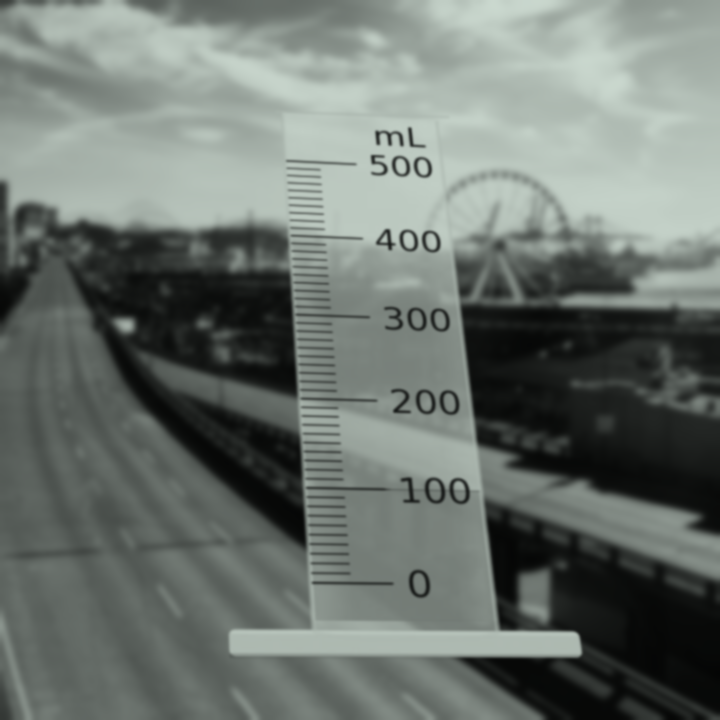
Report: 100mL
